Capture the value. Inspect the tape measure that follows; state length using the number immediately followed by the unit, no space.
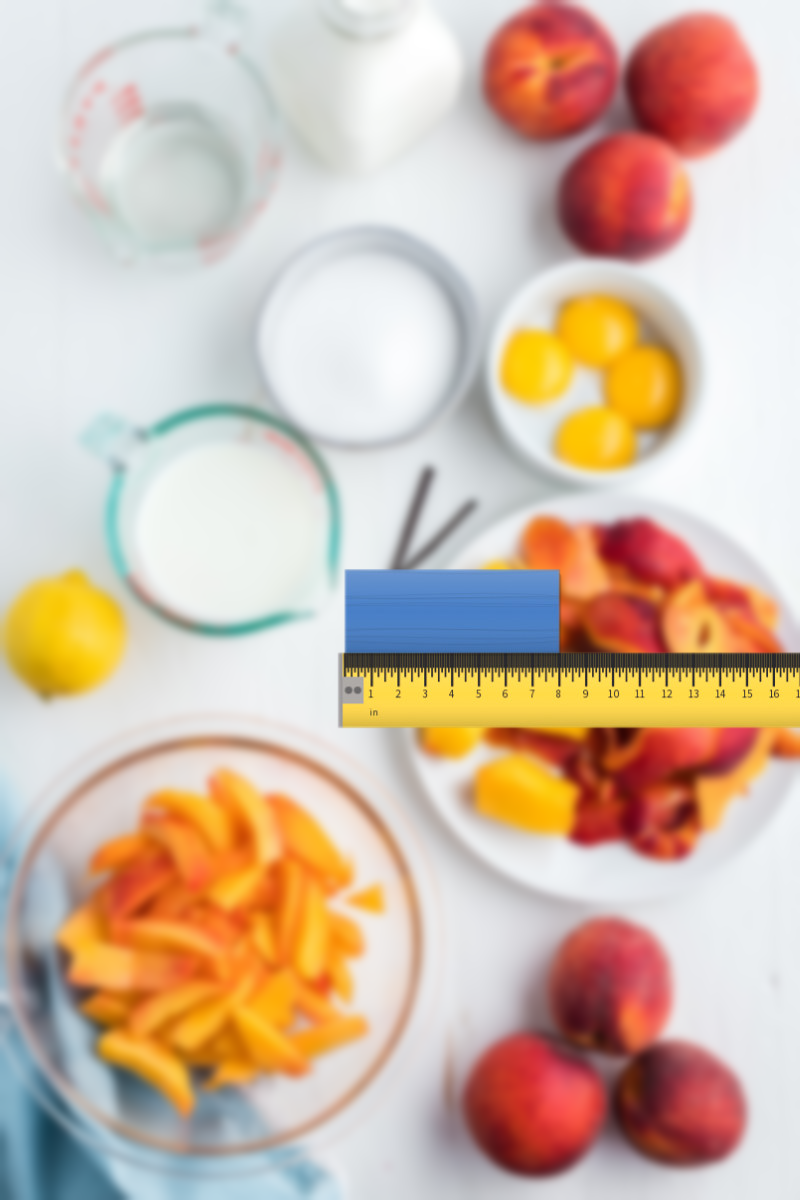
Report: 8in
